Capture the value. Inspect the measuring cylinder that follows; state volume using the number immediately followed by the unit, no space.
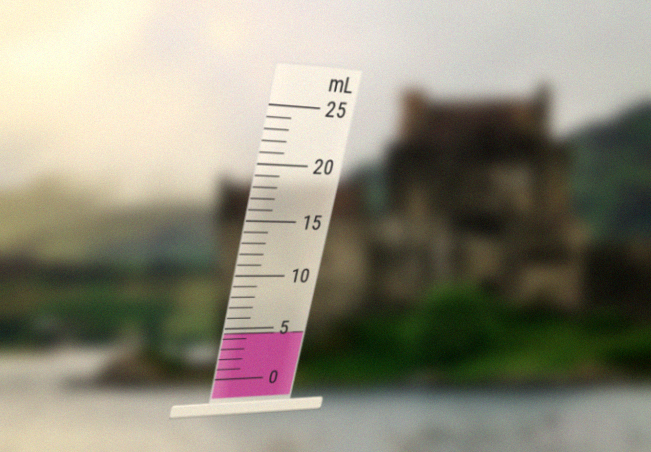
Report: 4.5mL
